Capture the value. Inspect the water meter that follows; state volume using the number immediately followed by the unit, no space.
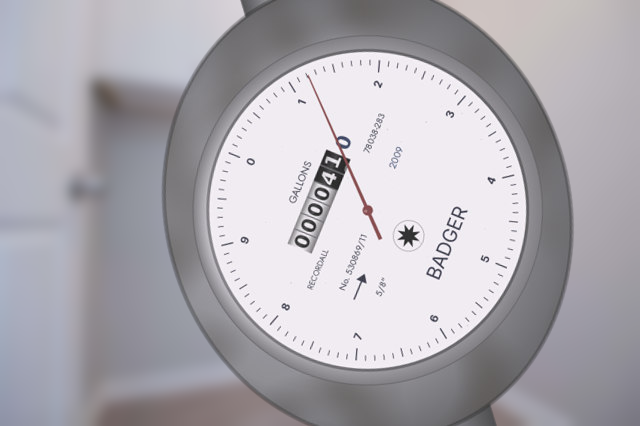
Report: 411.2gal
